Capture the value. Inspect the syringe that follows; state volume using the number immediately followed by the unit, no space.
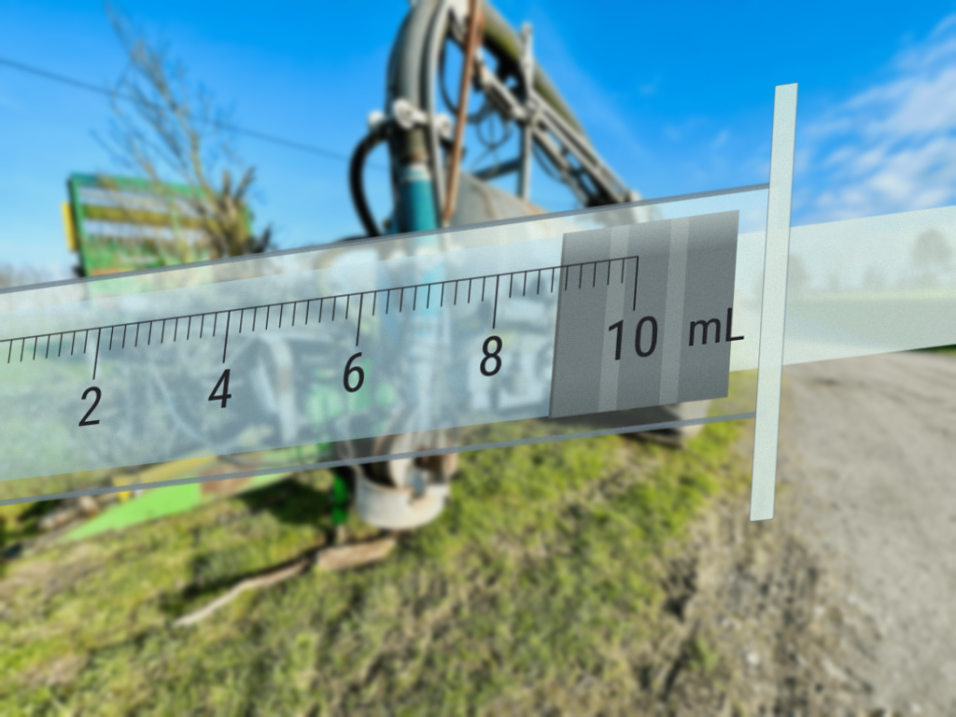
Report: 8.9mL
